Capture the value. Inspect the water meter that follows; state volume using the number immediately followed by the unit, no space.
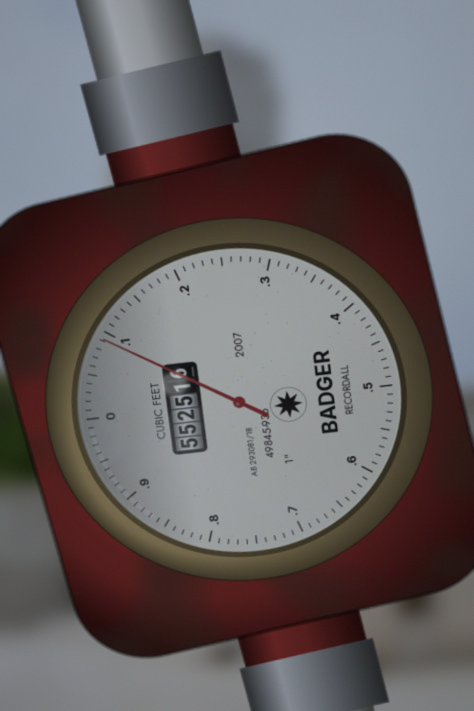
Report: 552516.09ft³
